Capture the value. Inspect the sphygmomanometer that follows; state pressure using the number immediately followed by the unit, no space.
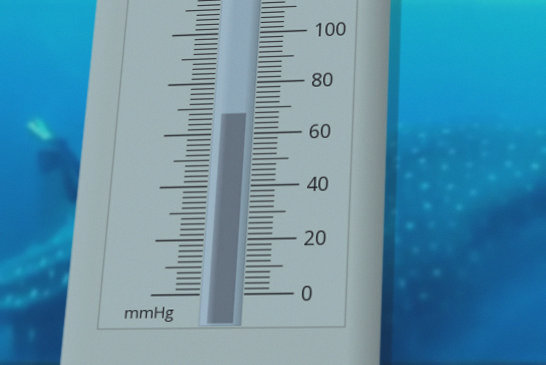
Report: 68mmHg
